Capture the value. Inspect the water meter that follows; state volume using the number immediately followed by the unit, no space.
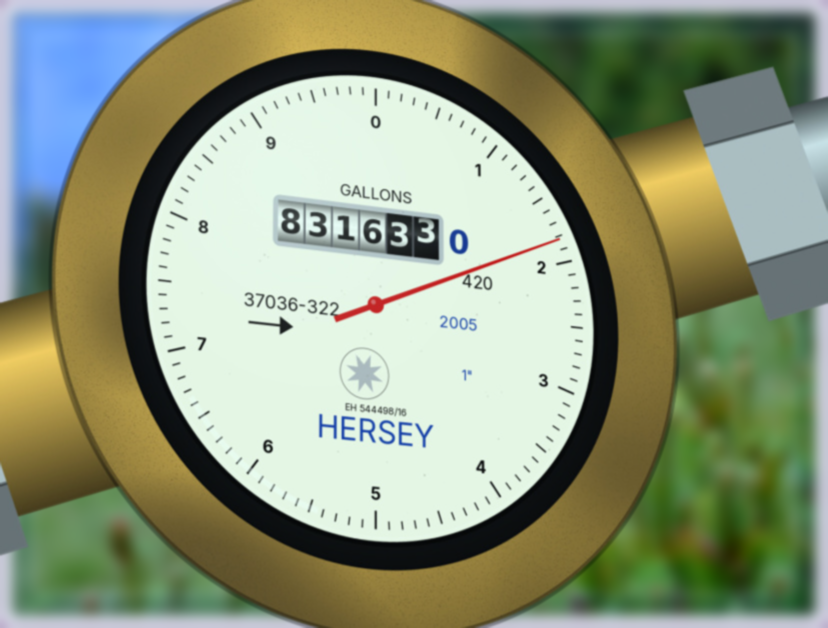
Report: 8316331.8gal
